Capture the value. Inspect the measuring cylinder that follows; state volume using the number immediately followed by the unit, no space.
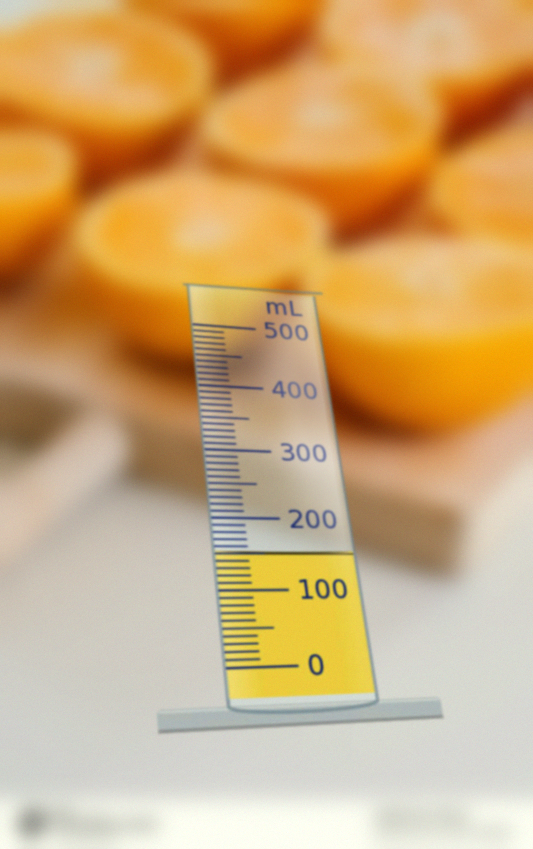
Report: 150mL
